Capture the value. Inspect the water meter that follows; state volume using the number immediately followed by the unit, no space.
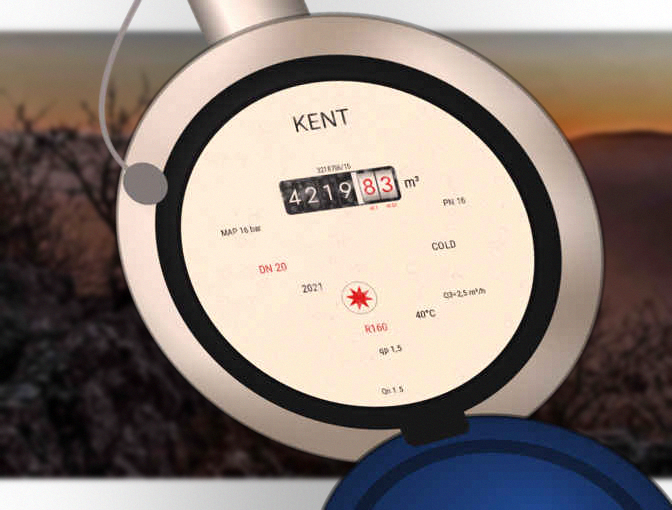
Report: 4219.83m³
